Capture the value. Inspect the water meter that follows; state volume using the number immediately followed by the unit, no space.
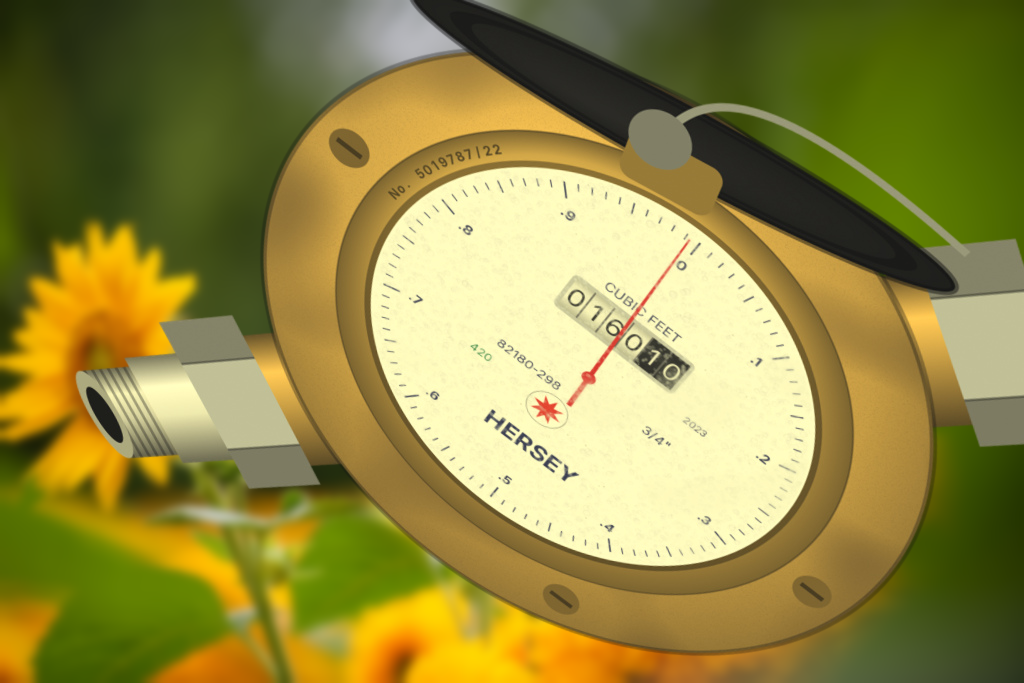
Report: 16009.99ft³
